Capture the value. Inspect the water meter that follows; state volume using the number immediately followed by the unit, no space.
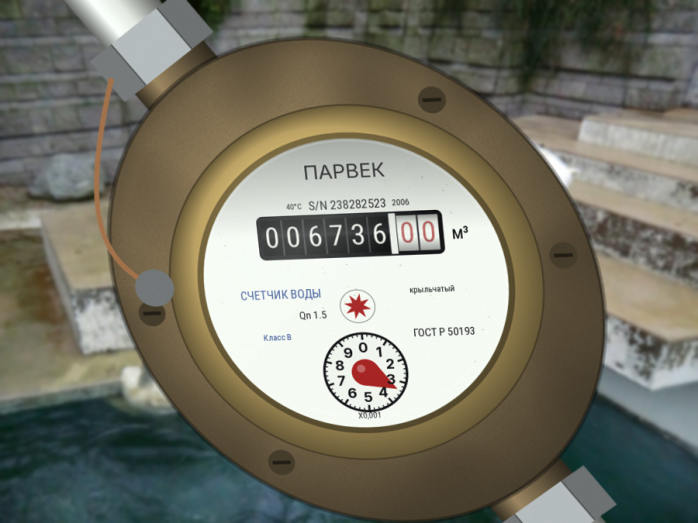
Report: 6736.003m³
